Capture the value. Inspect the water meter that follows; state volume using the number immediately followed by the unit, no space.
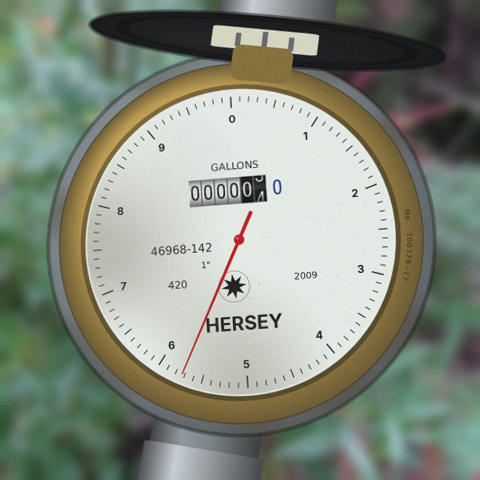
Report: 35.7gal
